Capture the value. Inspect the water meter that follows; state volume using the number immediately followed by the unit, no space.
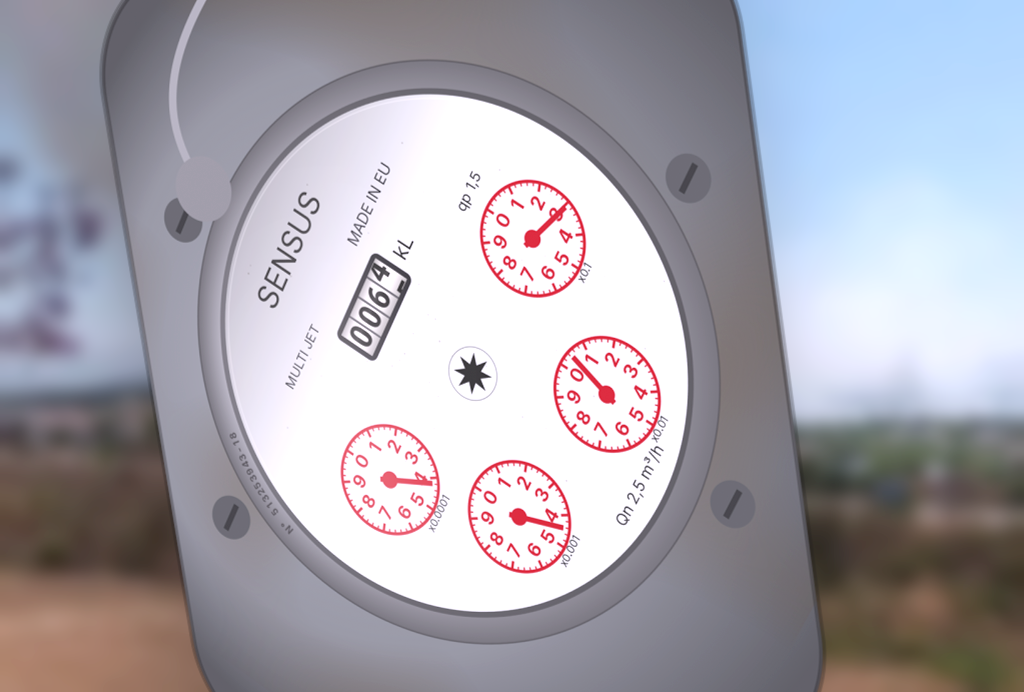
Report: 64.3044kL
